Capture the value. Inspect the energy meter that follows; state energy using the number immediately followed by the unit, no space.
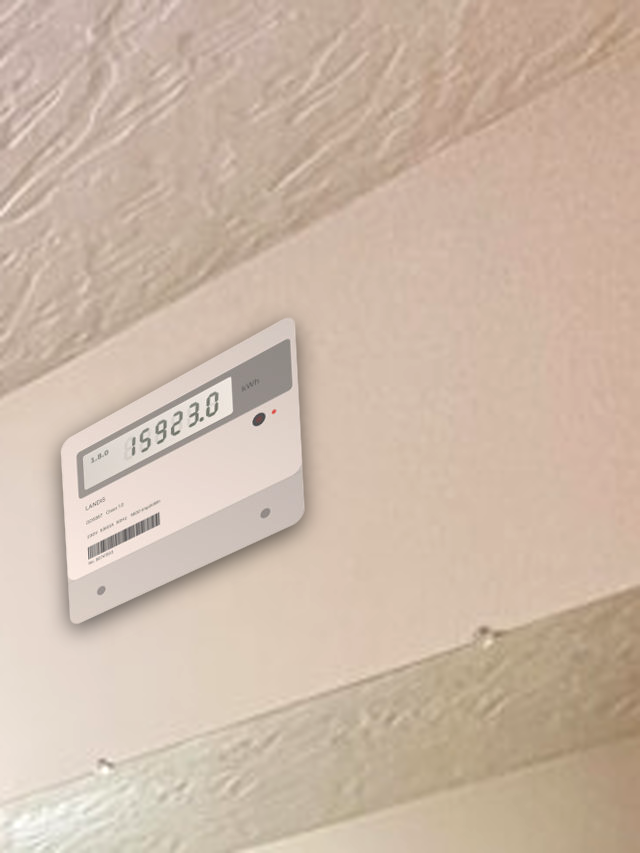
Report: 15923.0kWh
